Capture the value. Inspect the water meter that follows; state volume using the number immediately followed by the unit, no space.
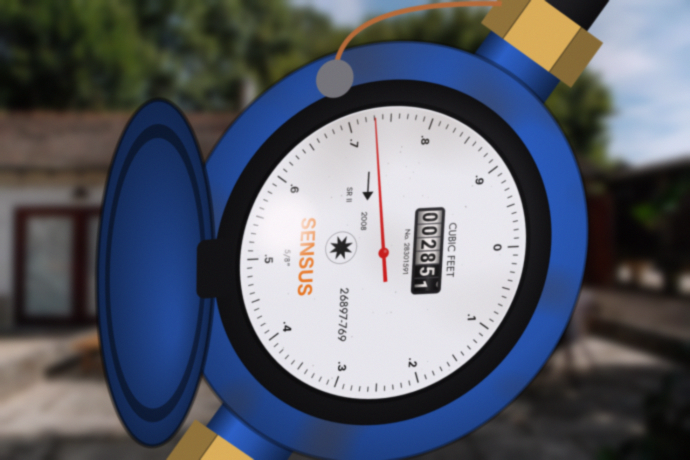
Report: 2850.73ft³
